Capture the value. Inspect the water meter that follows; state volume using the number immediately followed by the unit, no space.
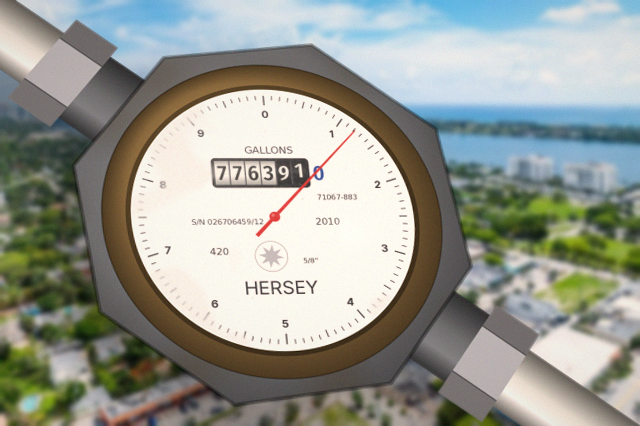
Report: 7763911.2gal
